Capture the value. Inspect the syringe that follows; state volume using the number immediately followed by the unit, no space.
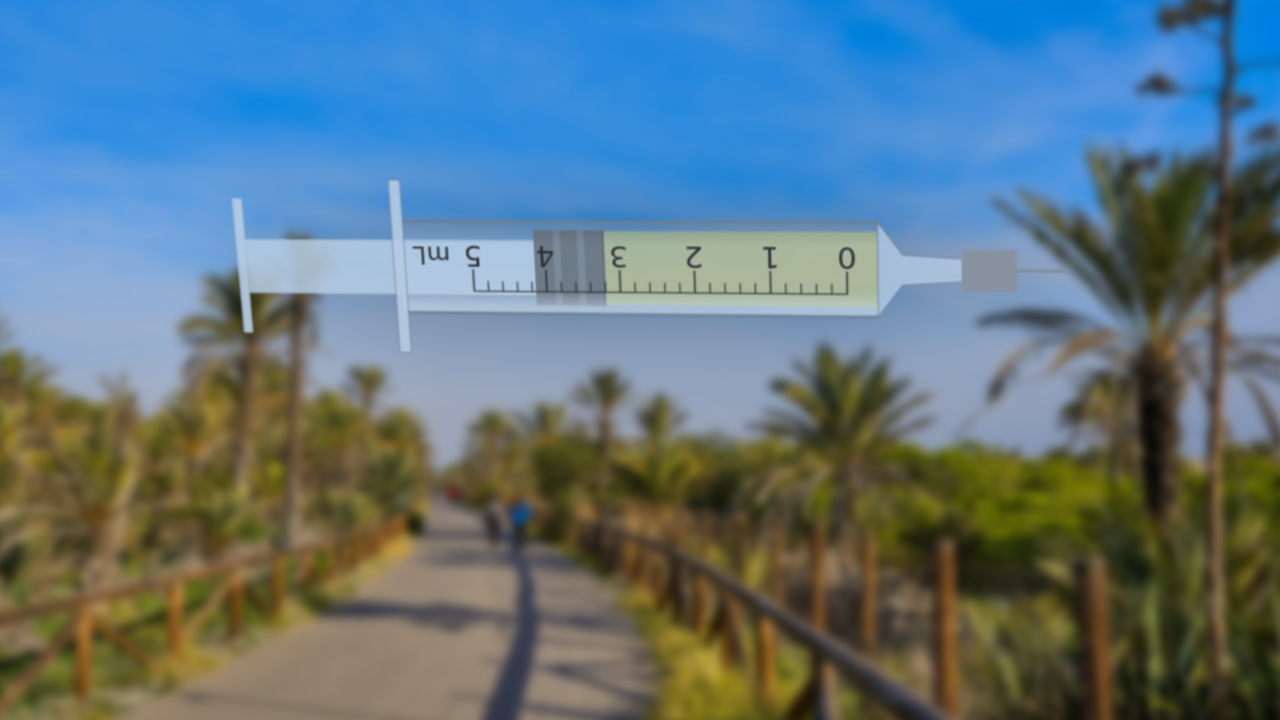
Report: 3.2mL
